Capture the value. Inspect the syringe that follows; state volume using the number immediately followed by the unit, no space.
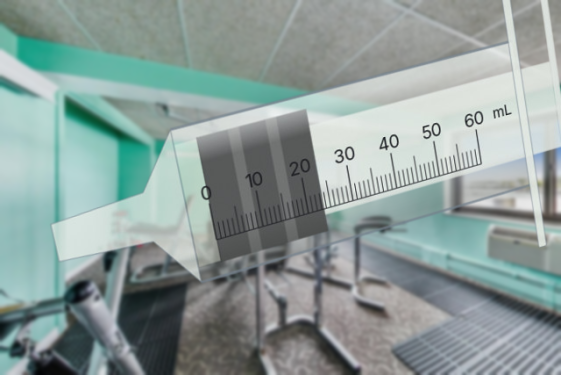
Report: 0mL
